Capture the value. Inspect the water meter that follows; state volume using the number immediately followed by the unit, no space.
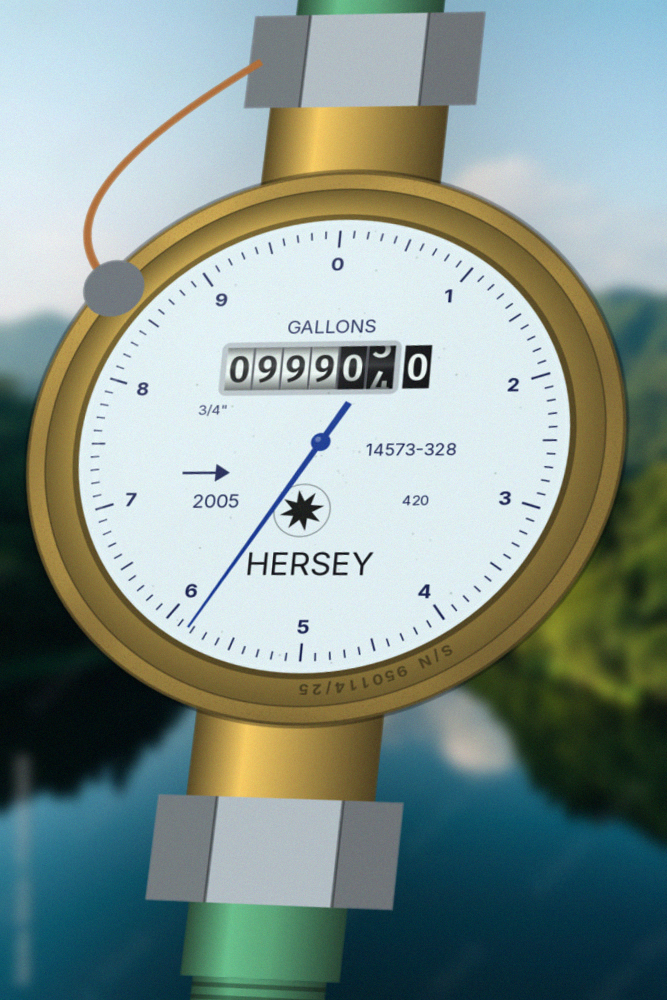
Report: 999035.8gal
